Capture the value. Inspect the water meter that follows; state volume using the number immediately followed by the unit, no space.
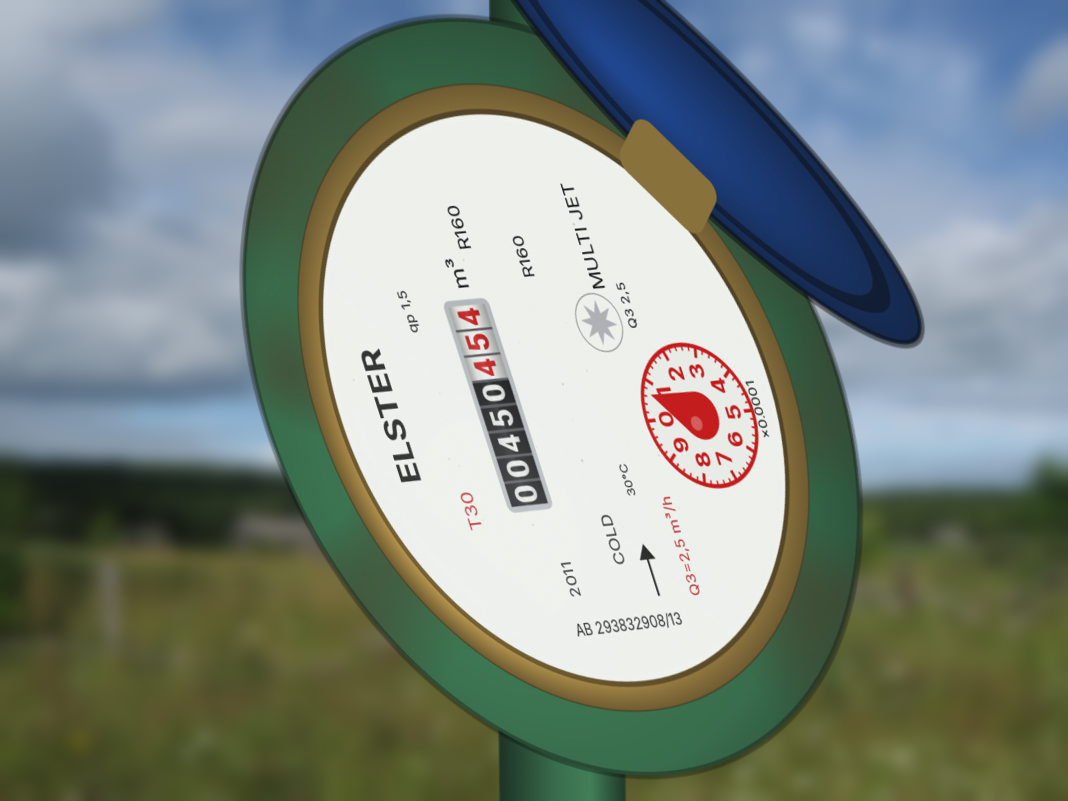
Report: 450.4540m³
